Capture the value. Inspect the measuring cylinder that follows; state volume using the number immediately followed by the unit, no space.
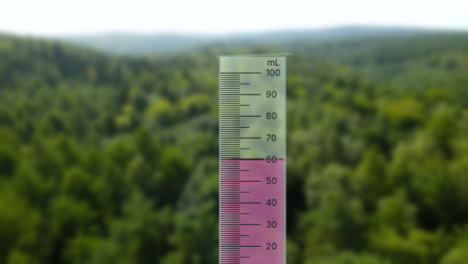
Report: 60mL
